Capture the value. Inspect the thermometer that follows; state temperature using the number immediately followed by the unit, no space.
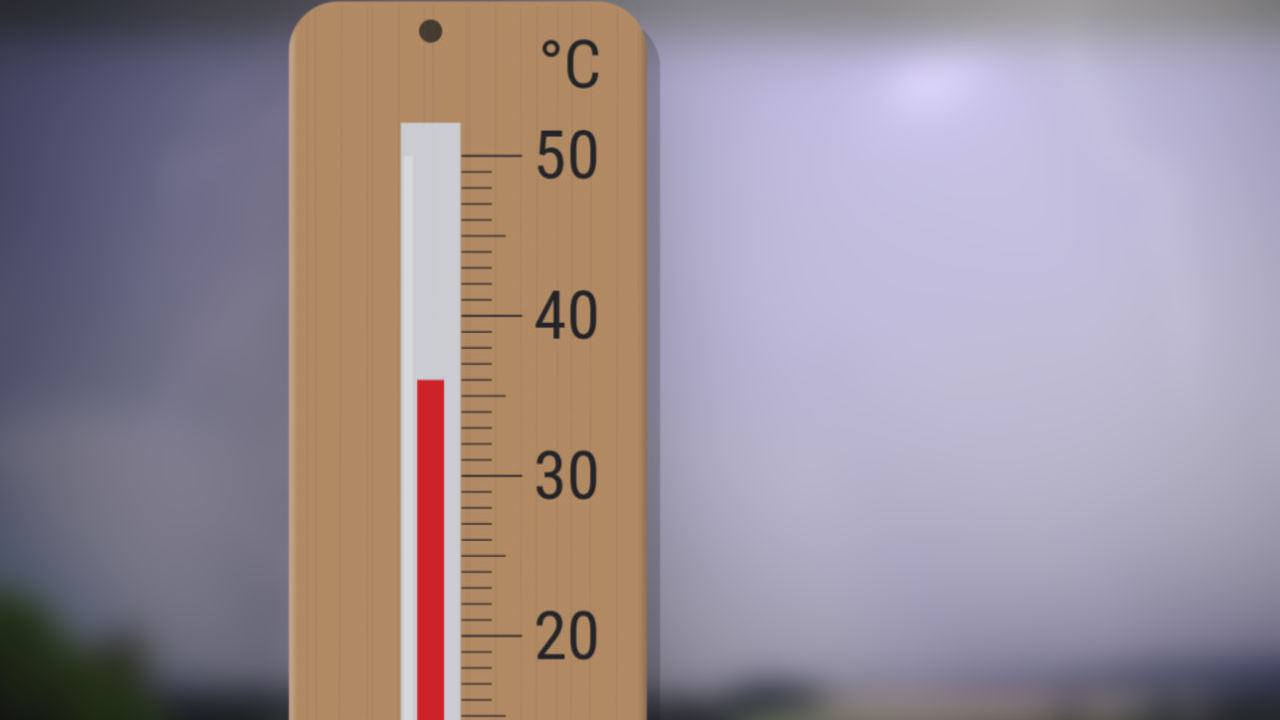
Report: 36°C
